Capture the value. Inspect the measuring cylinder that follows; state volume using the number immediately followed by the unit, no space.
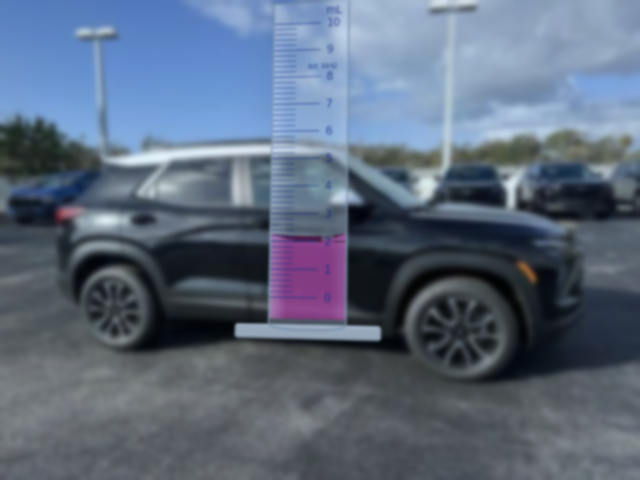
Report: 2mL
